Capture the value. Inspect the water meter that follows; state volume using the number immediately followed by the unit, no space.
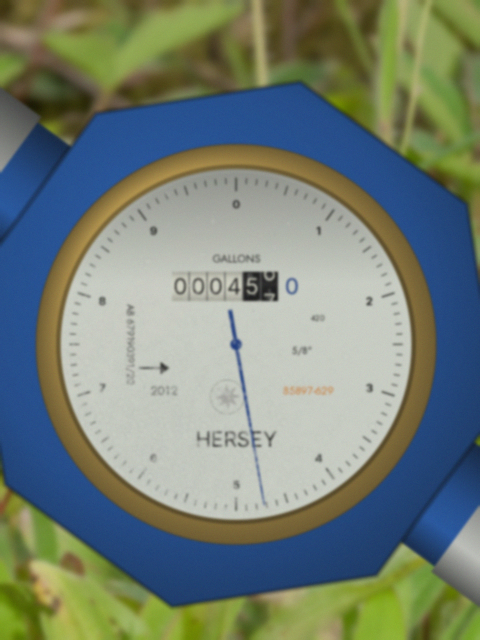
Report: 4564.7gal
